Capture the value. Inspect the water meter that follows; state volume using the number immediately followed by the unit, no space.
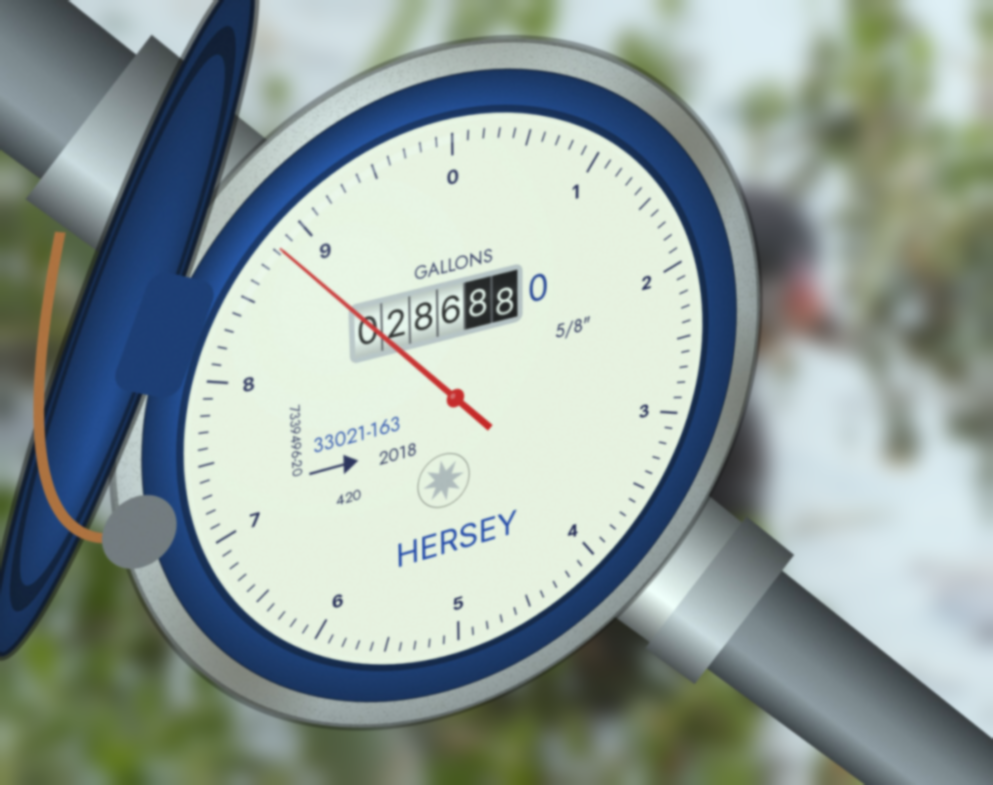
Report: 286878.8gal
